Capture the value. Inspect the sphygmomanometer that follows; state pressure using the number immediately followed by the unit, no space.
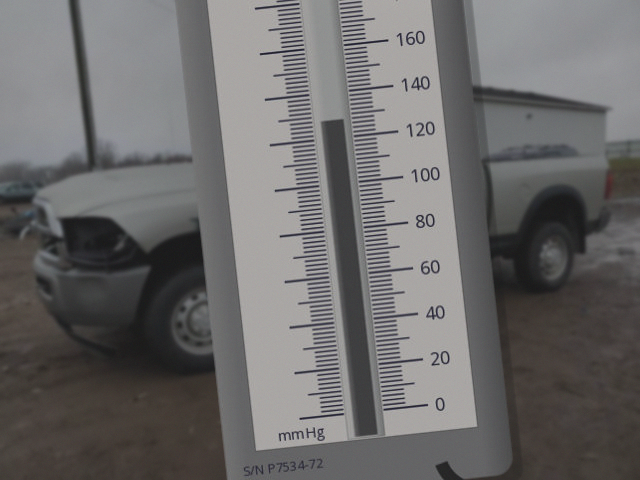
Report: 128mmHg
